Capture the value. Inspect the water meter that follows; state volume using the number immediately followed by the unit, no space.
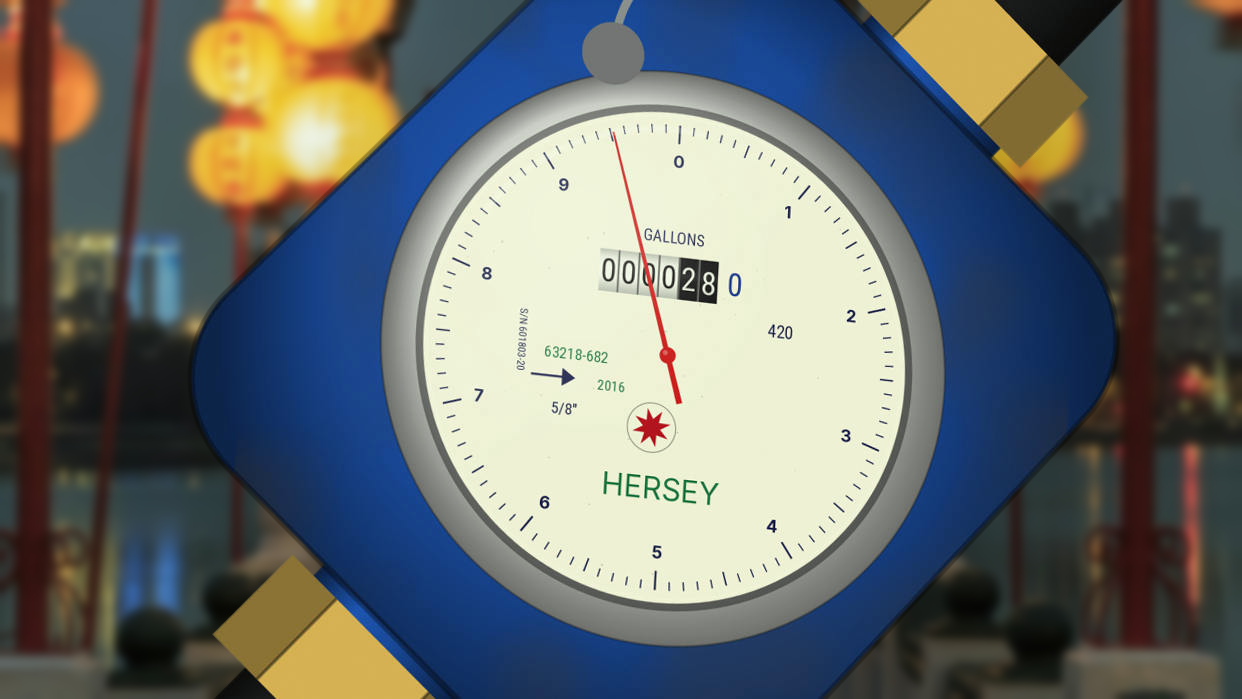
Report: 279.5gal
